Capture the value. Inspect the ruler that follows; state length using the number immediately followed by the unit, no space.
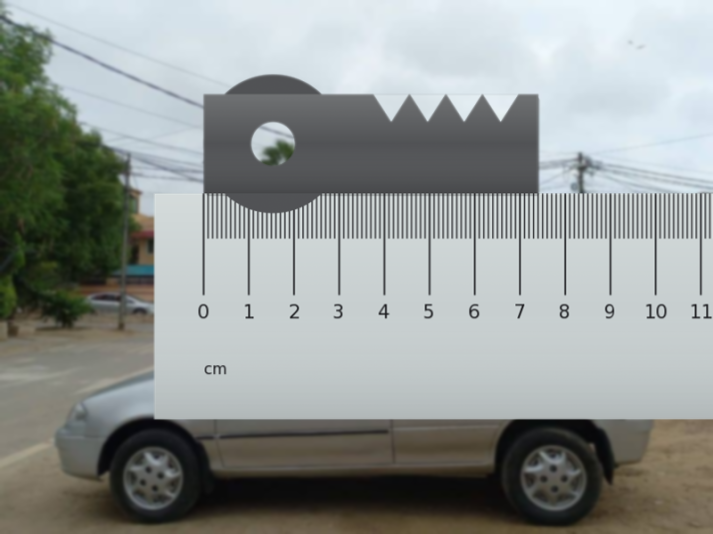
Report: 7.4cm
